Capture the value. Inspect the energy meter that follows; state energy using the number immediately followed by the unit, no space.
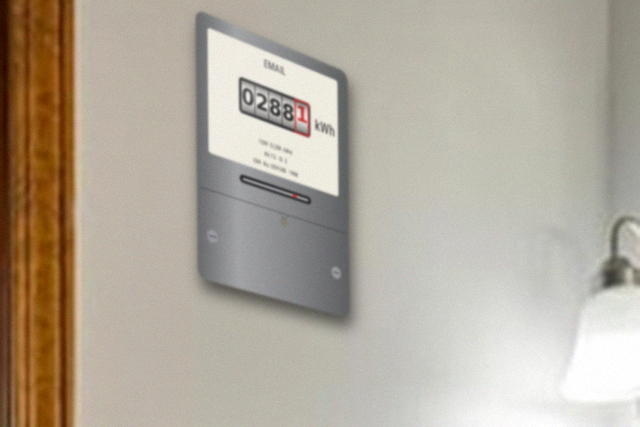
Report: 288.1kWh
